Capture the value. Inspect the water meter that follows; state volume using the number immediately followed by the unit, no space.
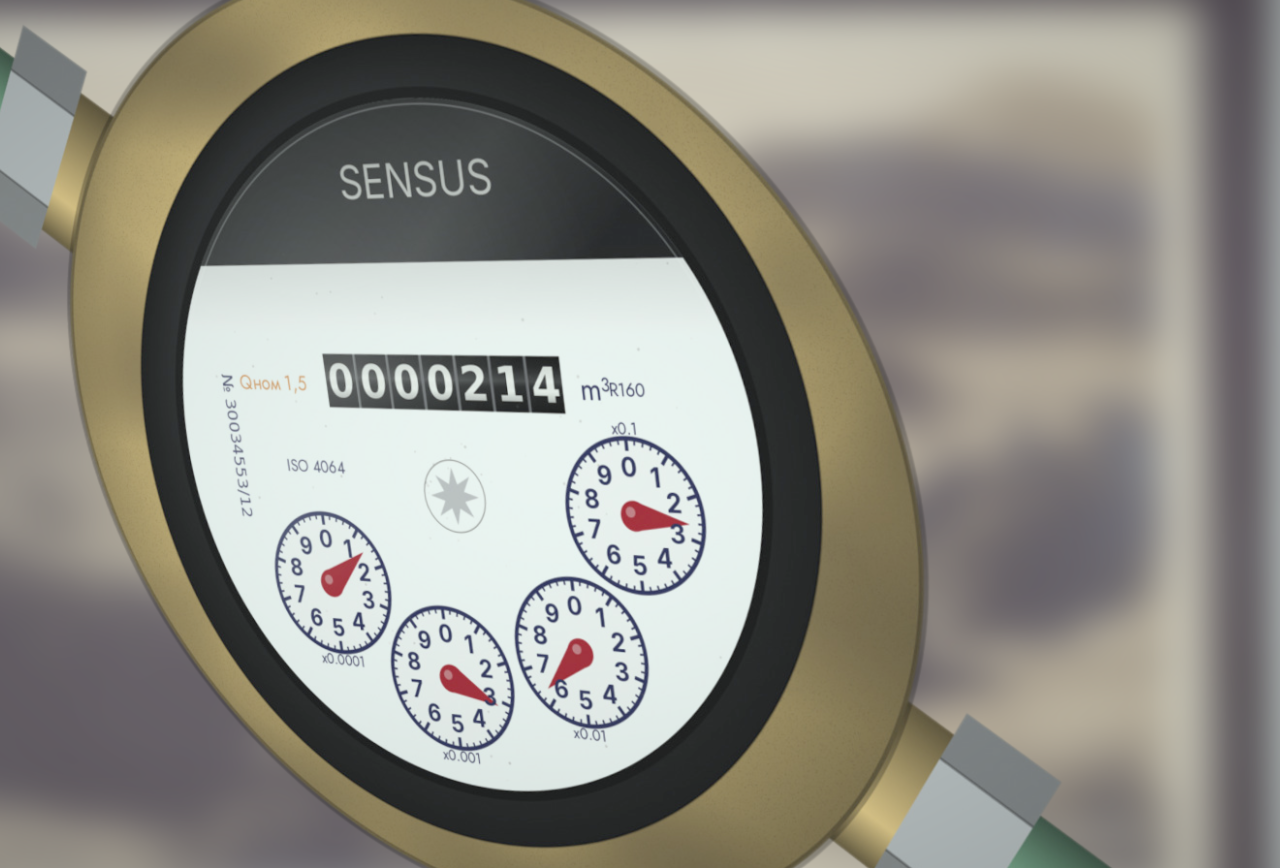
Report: 214.2631m³
